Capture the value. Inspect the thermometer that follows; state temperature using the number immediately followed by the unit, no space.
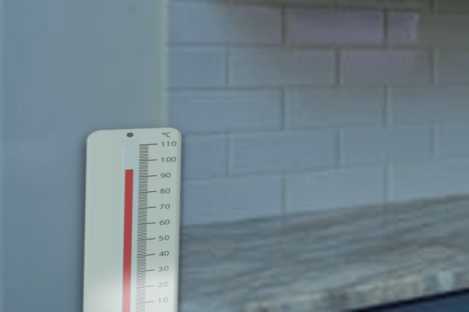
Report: 95°C
